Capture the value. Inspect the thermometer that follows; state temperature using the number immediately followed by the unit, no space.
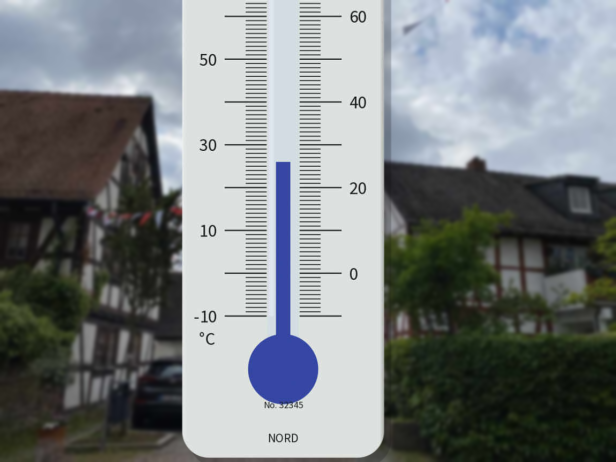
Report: 26°C
